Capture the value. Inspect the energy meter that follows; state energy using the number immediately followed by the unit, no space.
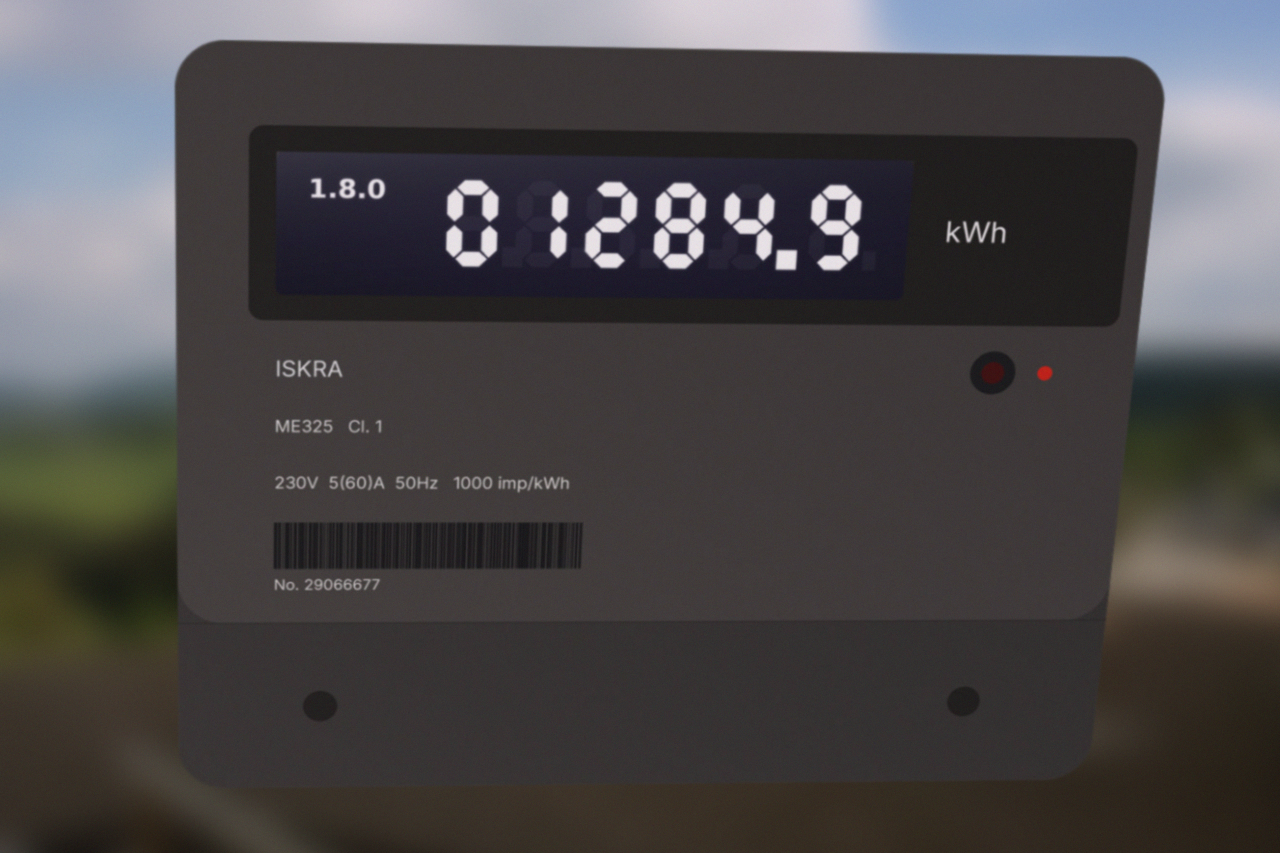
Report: 1284.9kWh
